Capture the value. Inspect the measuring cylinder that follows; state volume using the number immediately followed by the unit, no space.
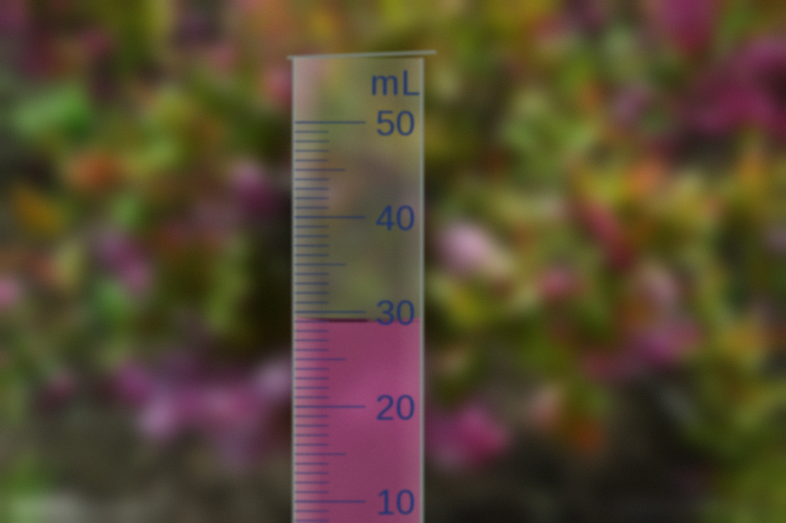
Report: 29mL
